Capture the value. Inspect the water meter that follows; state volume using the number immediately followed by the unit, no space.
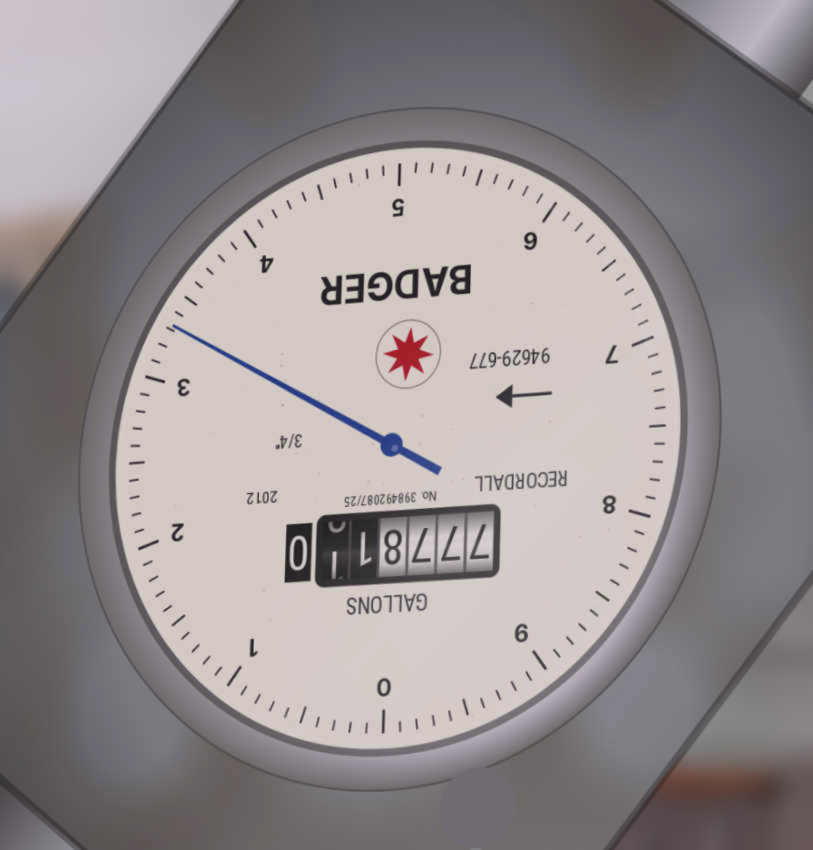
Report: 7778113.3gal
